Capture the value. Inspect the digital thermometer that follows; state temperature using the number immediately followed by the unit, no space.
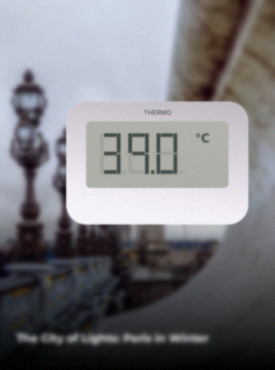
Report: 39.0°C
